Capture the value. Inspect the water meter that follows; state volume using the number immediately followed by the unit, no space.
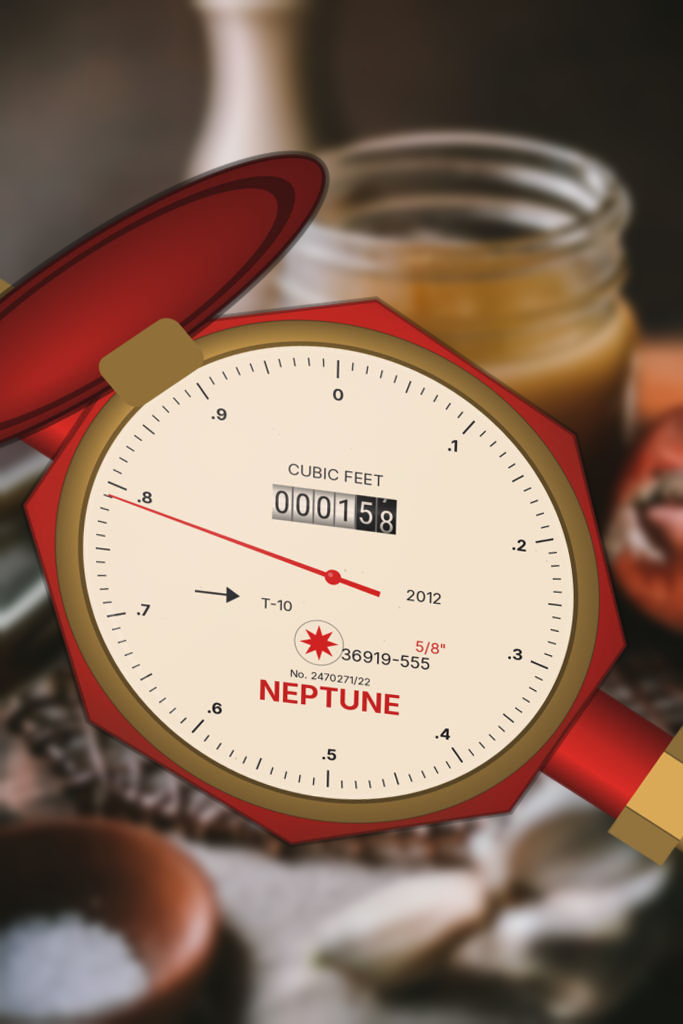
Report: 157.79ft³
